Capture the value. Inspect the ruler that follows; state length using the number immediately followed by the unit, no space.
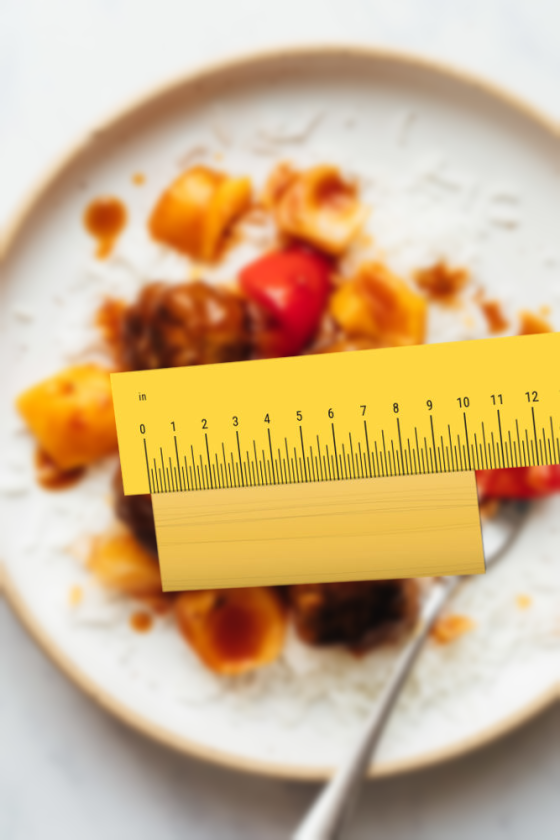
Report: 10.125in
